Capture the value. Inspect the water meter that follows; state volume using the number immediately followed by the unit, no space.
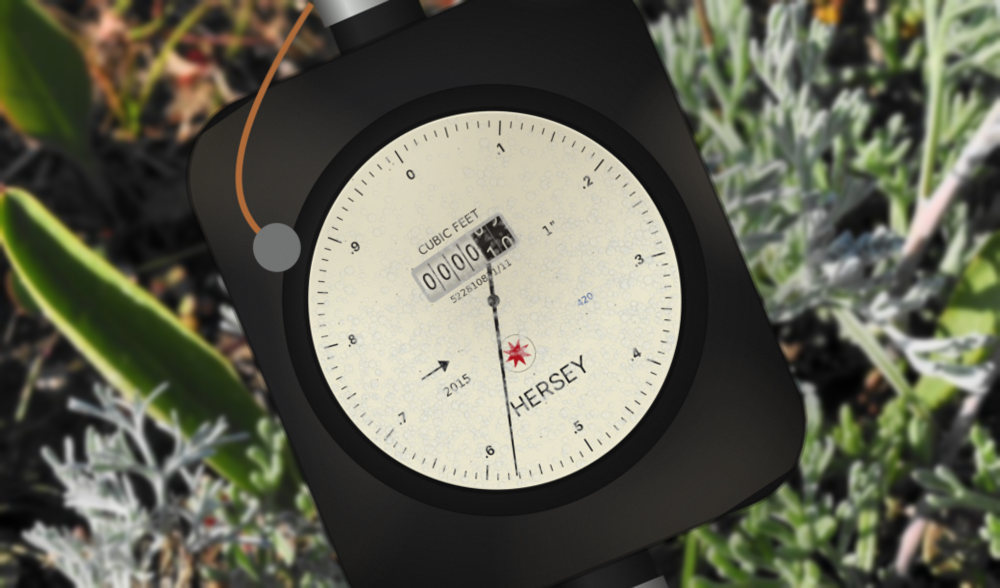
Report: 9.57ft³
